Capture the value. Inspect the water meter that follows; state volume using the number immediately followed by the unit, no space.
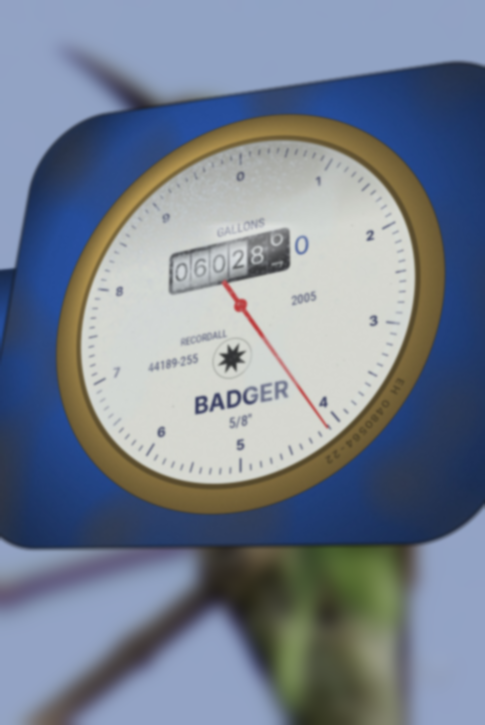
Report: 602864.1gal
